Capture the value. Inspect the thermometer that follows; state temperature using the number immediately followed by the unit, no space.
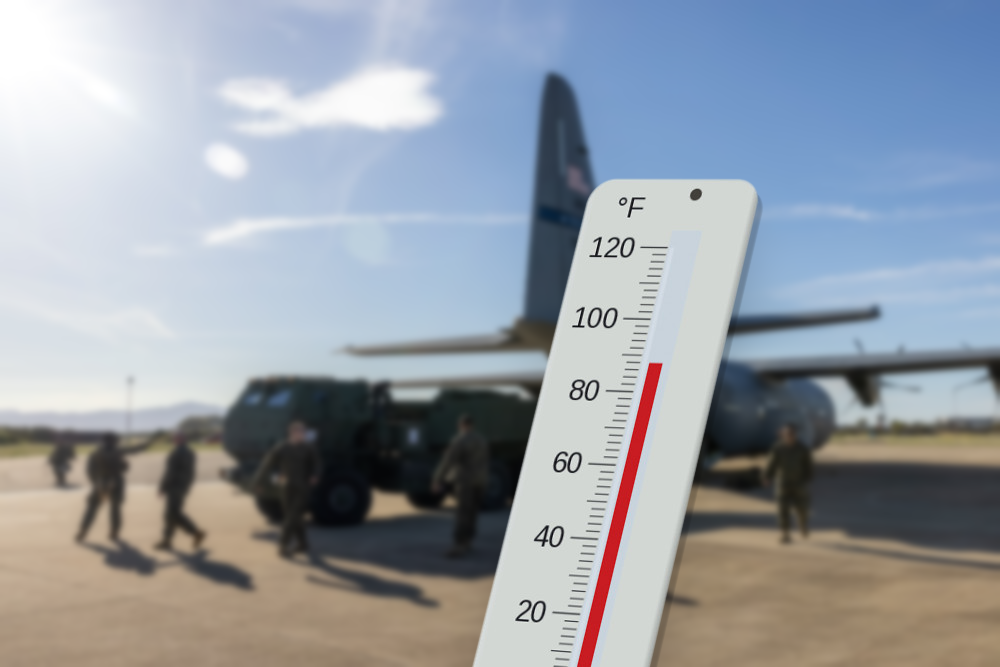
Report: 88°F
